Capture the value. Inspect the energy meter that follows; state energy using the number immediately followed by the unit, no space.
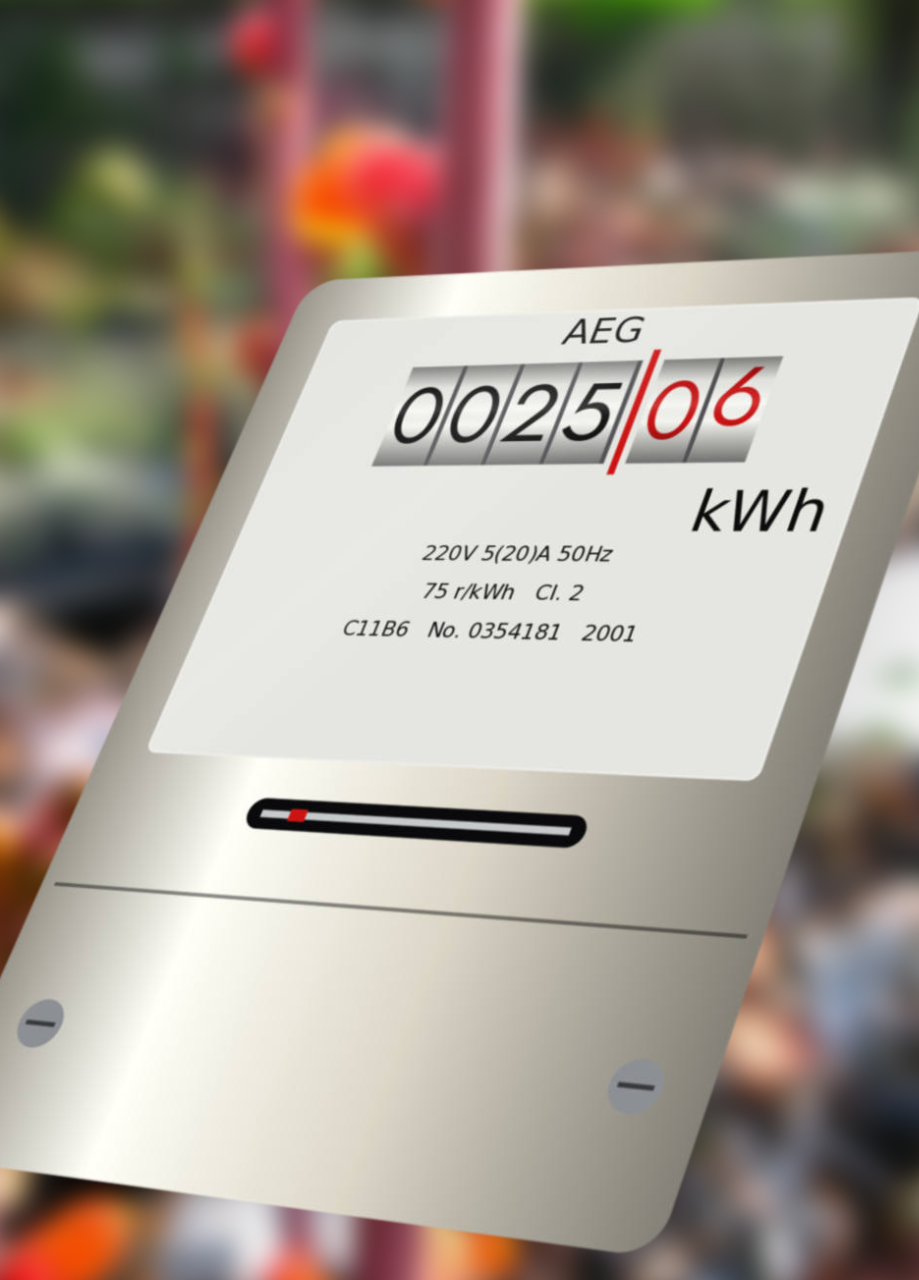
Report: 25.06kWh
